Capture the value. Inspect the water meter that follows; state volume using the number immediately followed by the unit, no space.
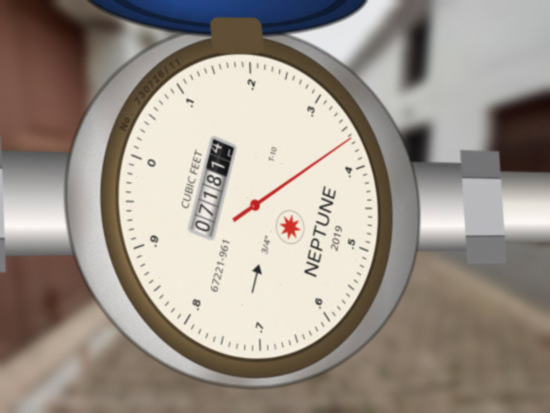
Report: 71814.36ft³
